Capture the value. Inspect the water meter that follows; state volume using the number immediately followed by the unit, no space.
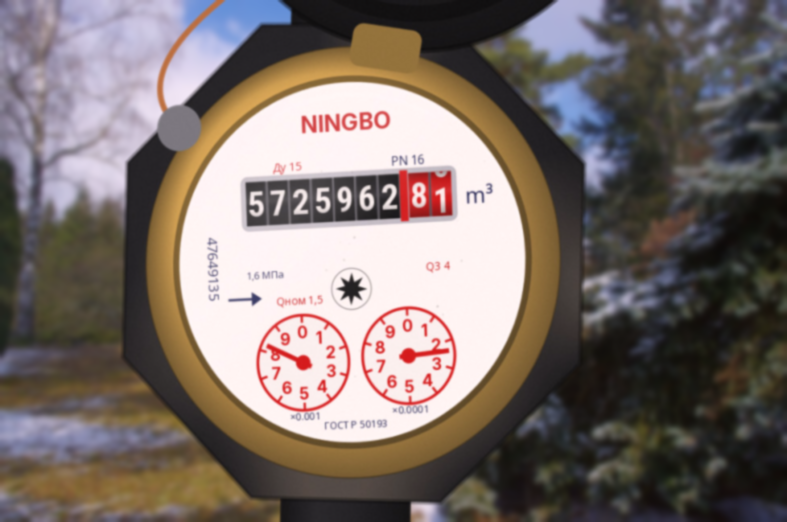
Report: 5725962.8082m³
